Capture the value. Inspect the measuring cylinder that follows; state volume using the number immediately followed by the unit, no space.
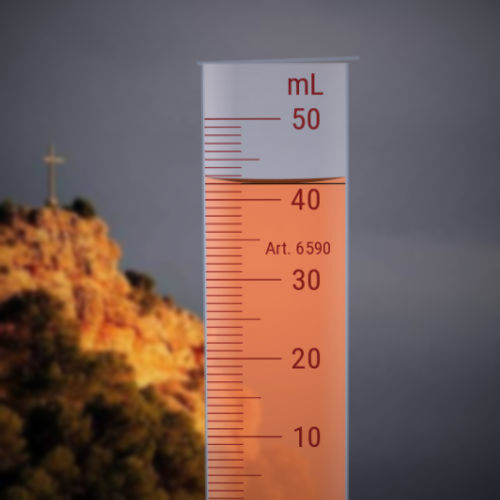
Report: 42mL
